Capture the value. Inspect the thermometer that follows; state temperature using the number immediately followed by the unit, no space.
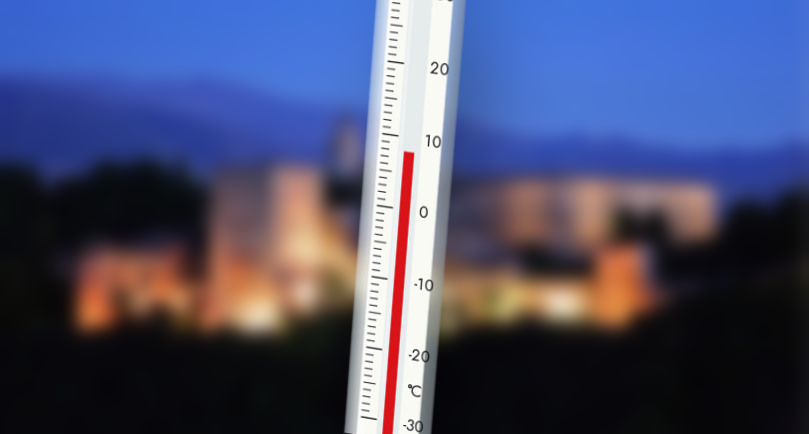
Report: 8°C
